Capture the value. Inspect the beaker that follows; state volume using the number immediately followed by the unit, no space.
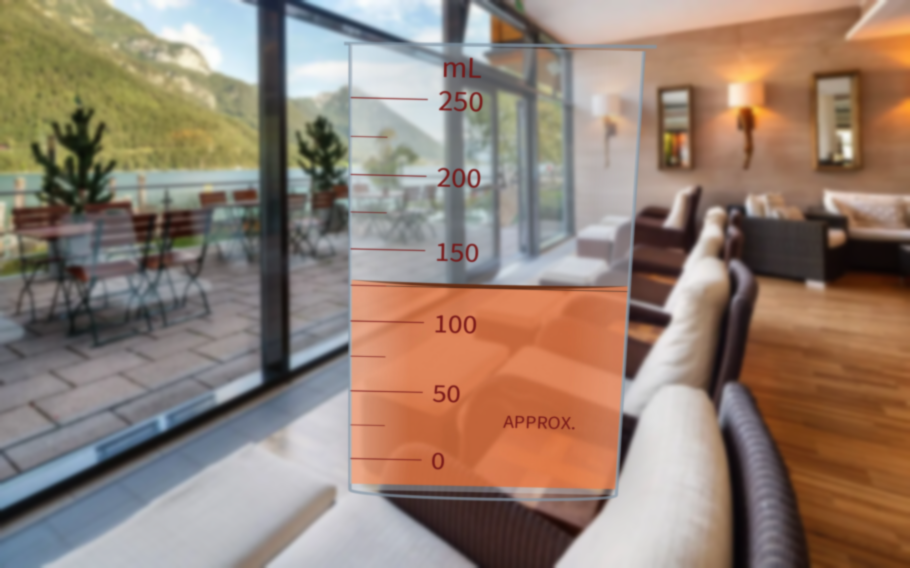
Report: 125mL
